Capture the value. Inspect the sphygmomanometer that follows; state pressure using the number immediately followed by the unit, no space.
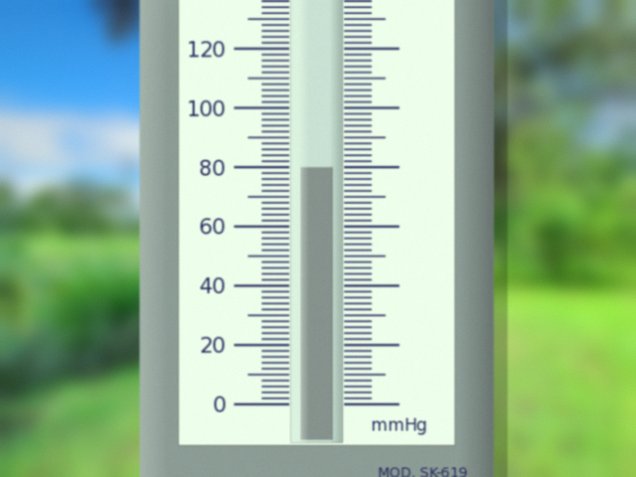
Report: 80mmHg
